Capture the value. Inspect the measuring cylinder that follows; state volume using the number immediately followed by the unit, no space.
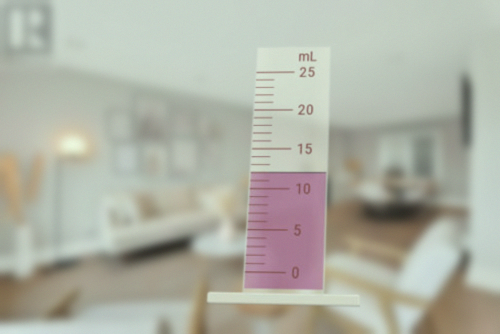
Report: 12mL
